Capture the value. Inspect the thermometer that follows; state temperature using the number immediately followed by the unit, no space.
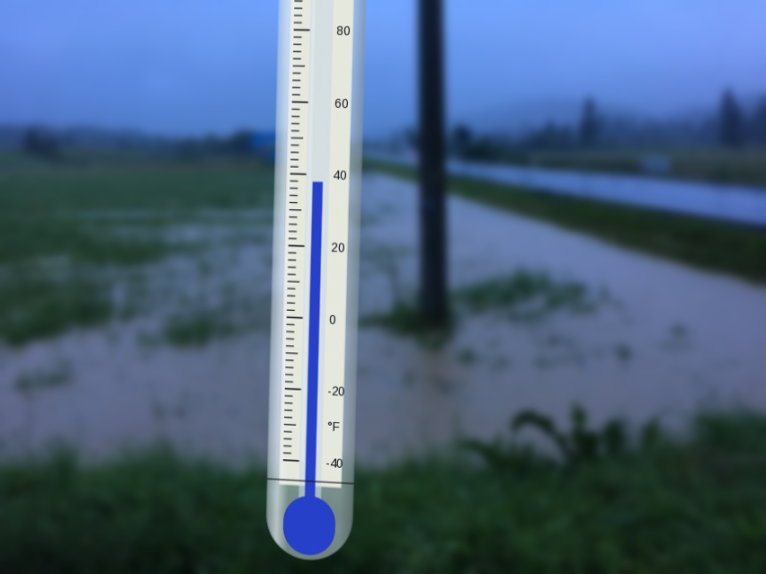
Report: 38°F
